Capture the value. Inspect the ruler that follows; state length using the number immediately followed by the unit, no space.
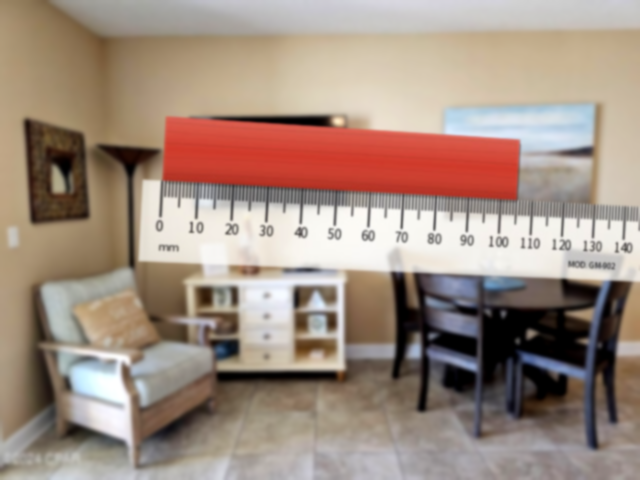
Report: 105mm
